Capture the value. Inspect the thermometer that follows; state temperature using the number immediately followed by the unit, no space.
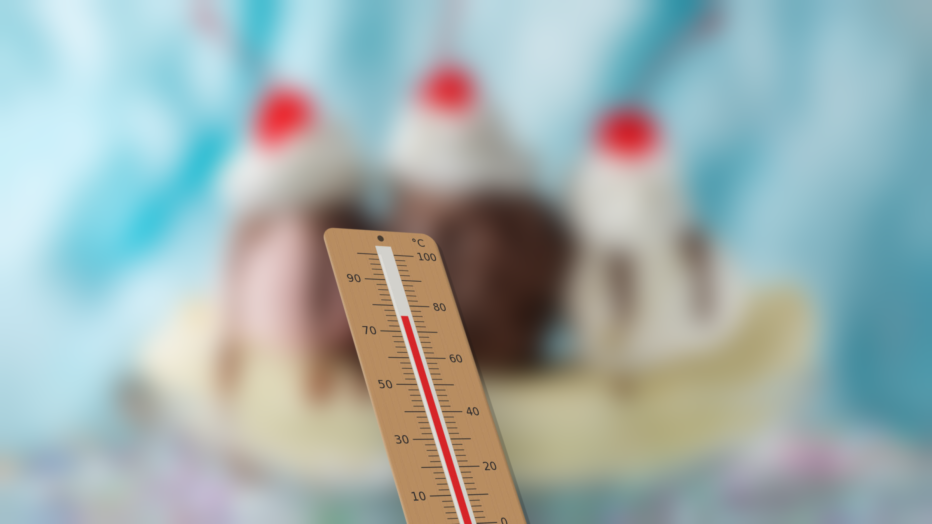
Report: 76°C
